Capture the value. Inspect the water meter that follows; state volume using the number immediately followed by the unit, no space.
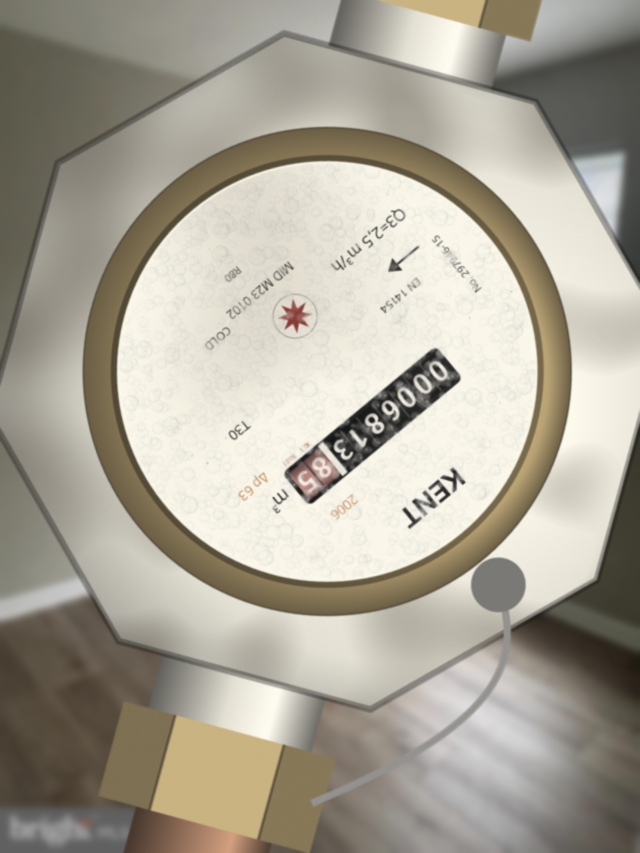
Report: 6813.85m³
